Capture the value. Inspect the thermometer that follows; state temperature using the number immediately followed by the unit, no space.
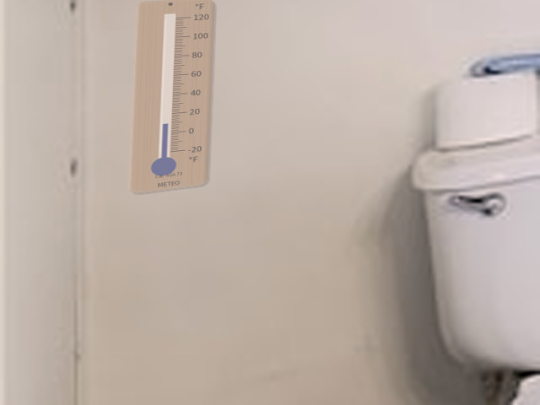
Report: 10°F
